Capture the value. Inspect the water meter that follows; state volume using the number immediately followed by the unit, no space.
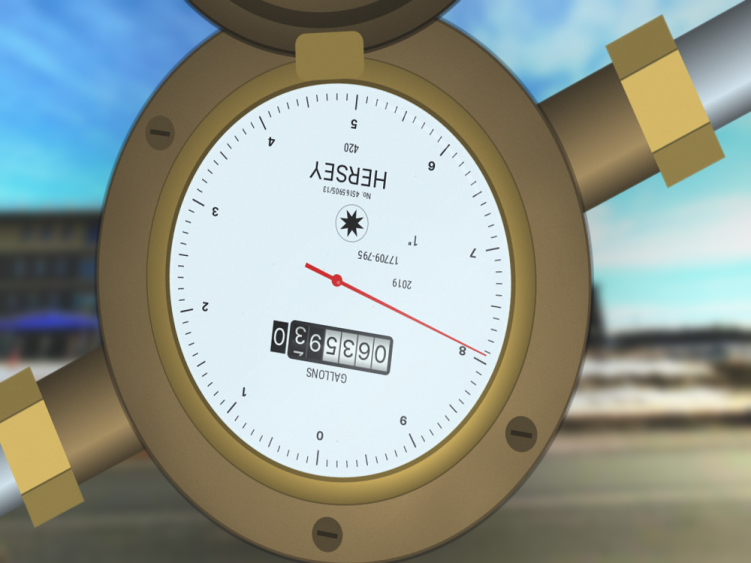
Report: 635927.9gal
